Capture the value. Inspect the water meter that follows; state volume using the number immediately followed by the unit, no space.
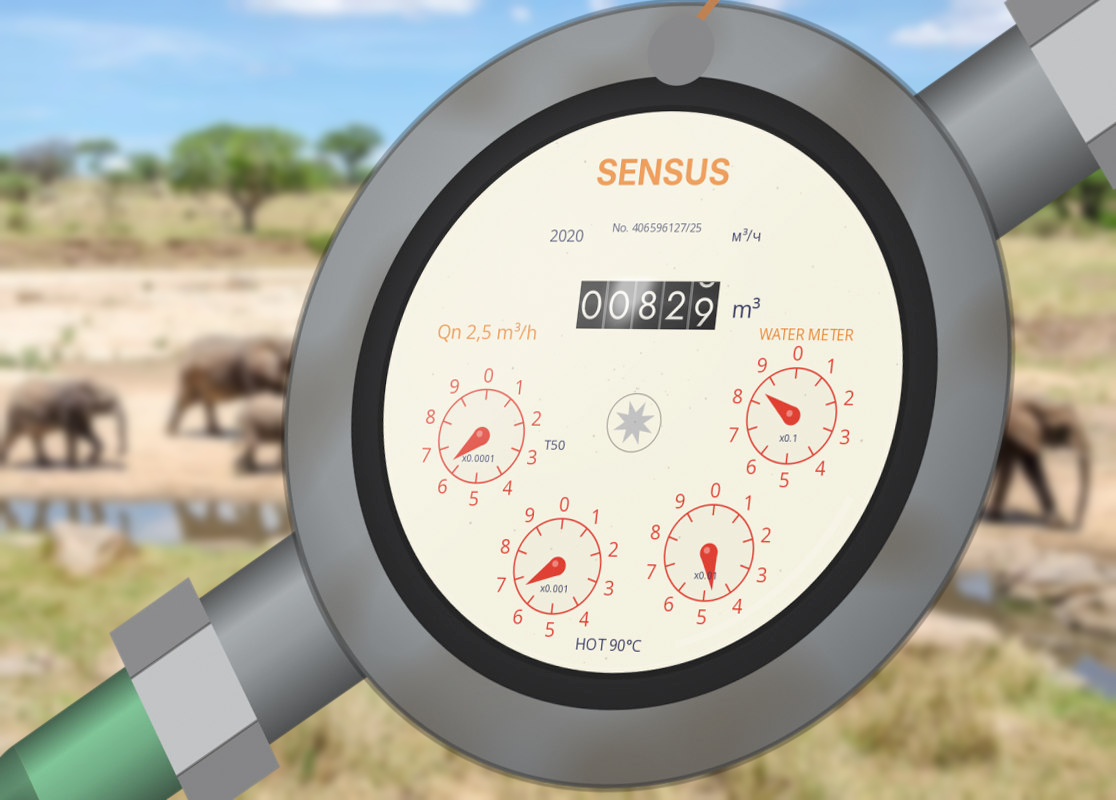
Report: 828.8466m³
